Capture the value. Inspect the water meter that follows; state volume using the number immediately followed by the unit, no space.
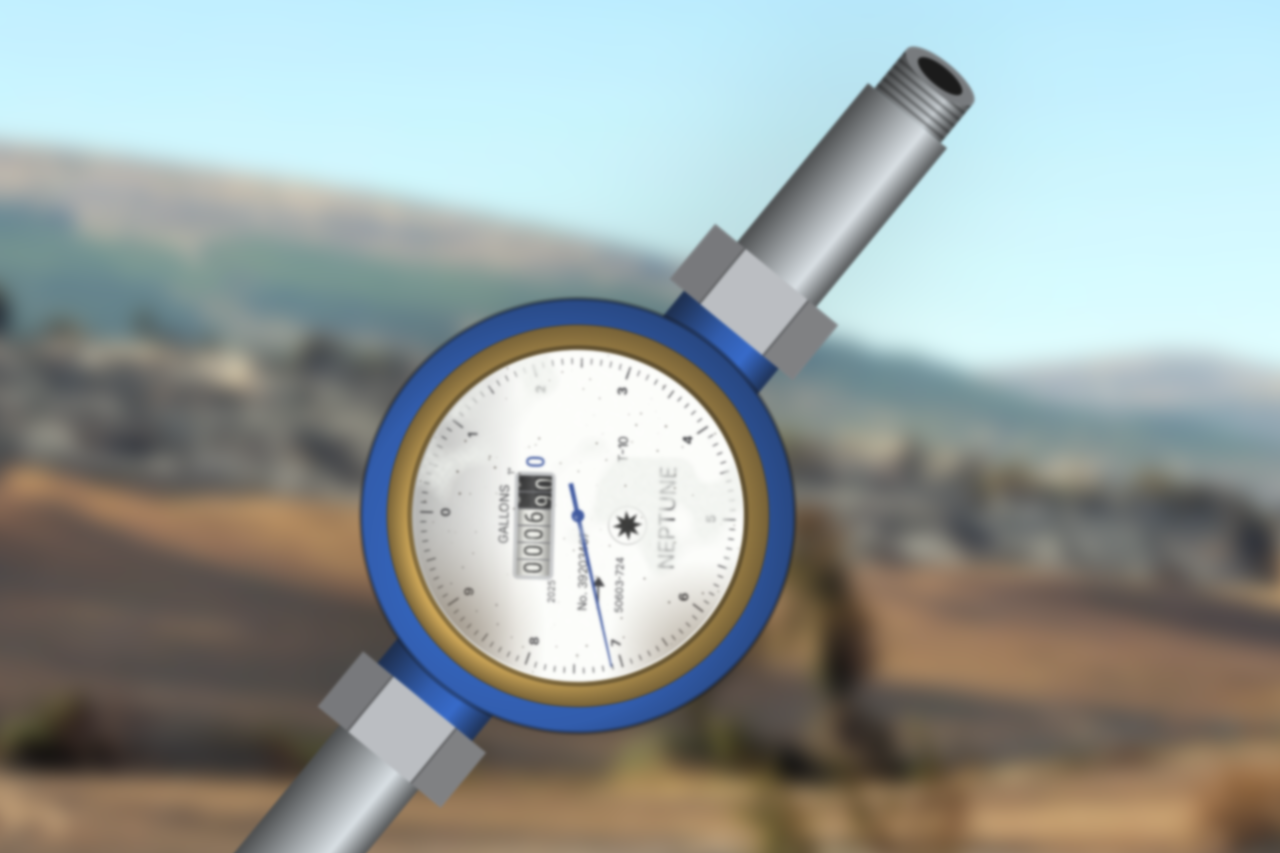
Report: 6897.1gal
